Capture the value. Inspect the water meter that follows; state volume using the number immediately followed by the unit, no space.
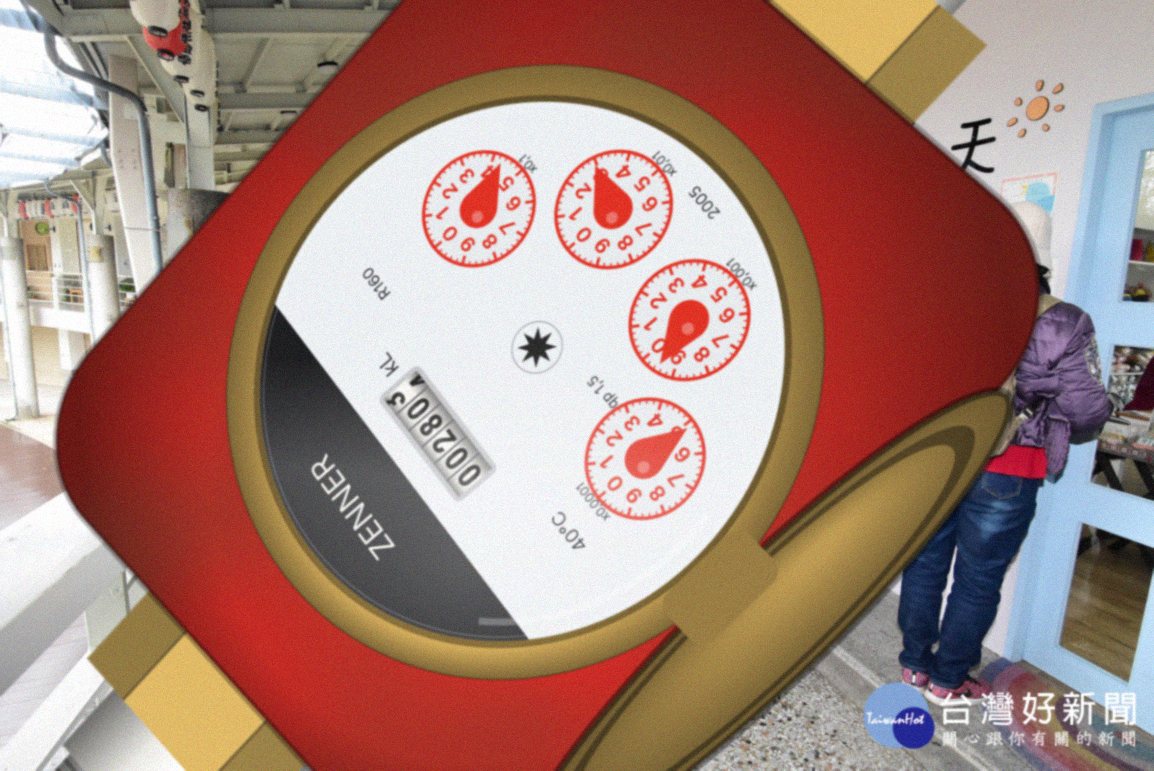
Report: 2803.4295kL
